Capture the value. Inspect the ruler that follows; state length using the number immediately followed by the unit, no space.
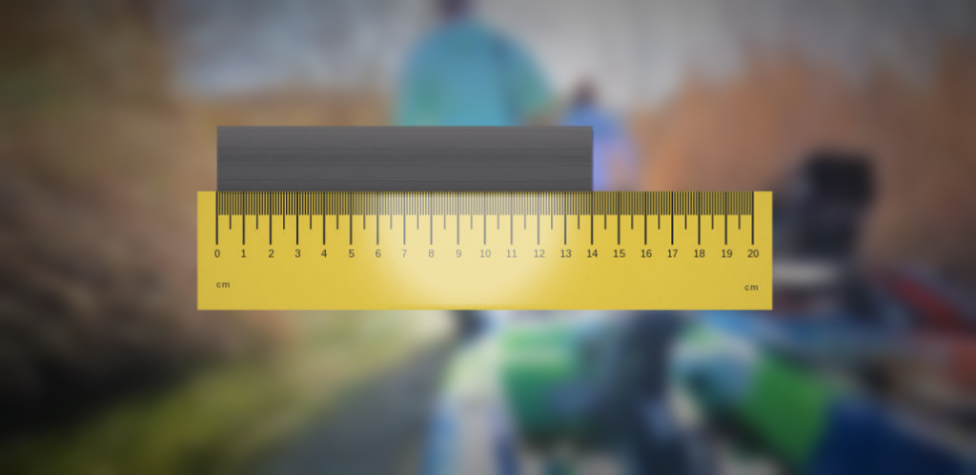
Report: 14cm
